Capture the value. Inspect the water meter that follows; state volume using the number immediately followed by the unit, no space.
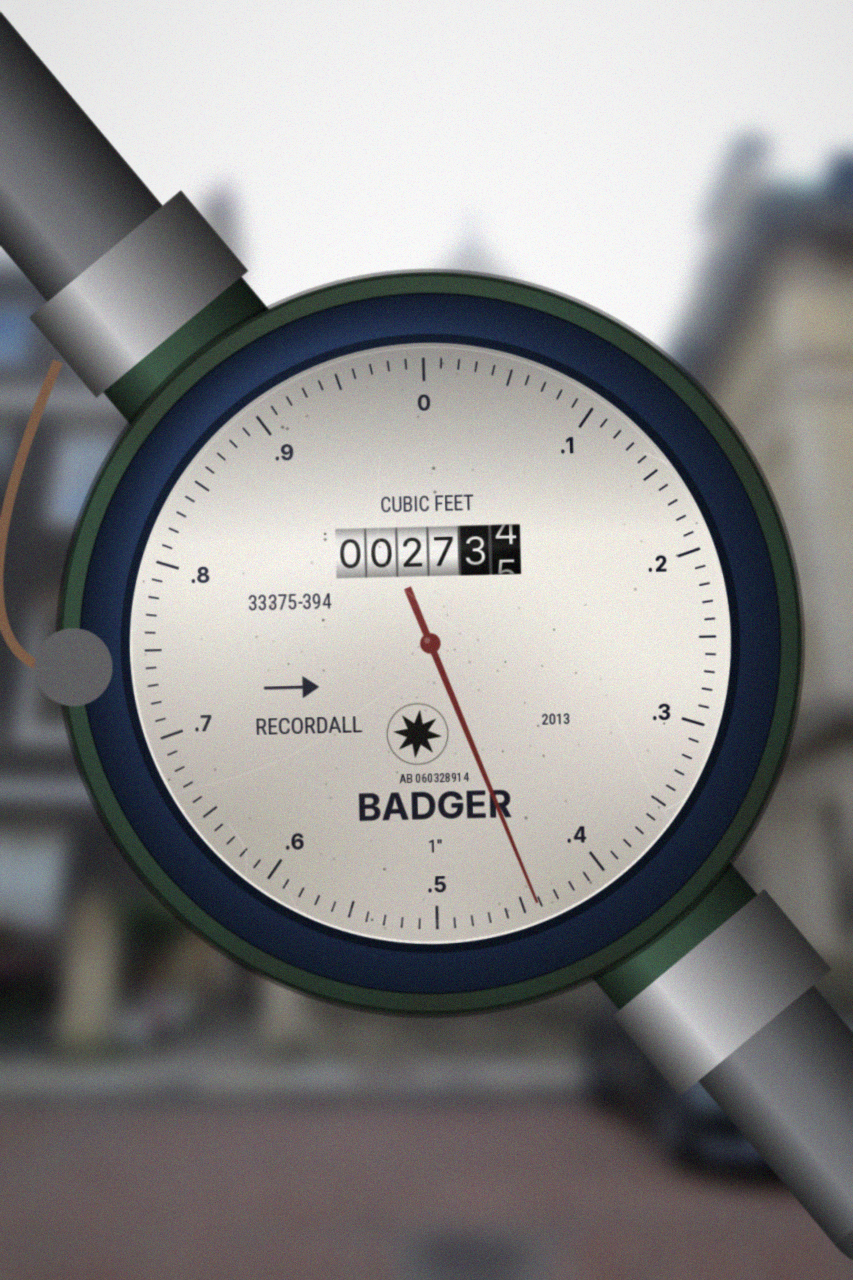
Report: 2734.44ft³
